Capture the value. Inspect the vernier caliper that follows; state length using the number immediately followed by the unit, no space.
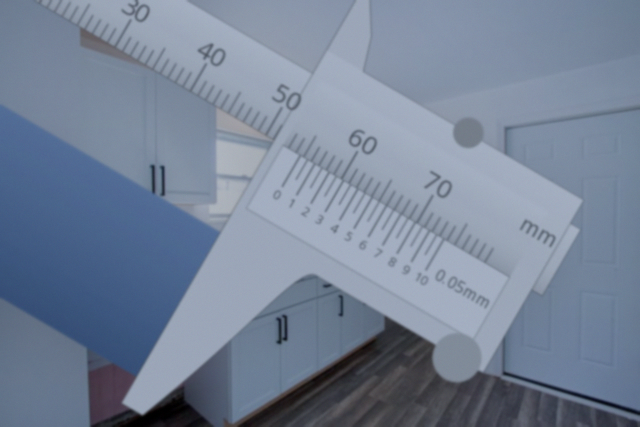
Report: 54.6mm
